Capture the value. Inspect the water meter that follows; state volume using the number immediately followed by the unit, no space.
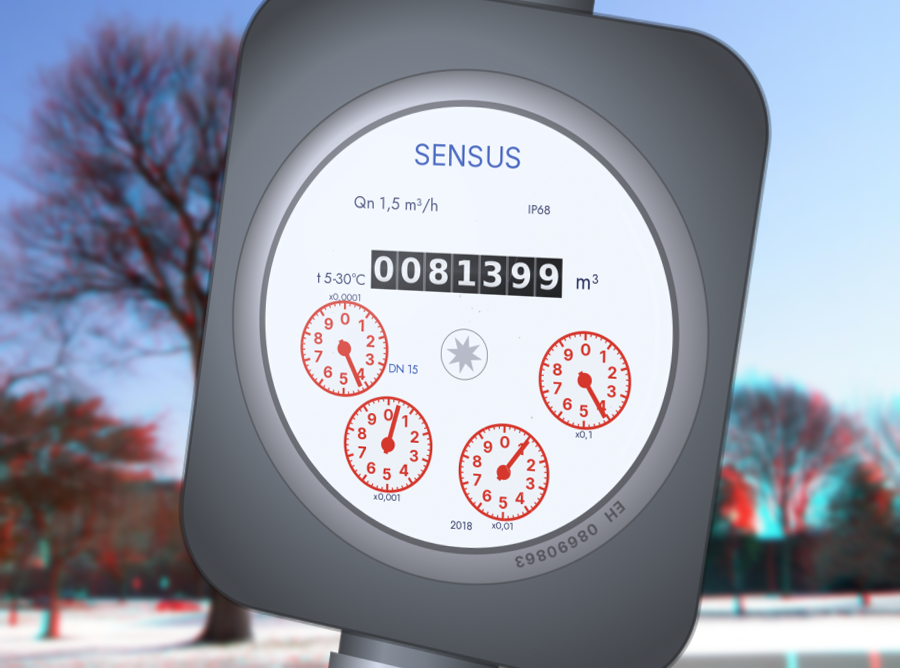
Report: 81399.4104m³
